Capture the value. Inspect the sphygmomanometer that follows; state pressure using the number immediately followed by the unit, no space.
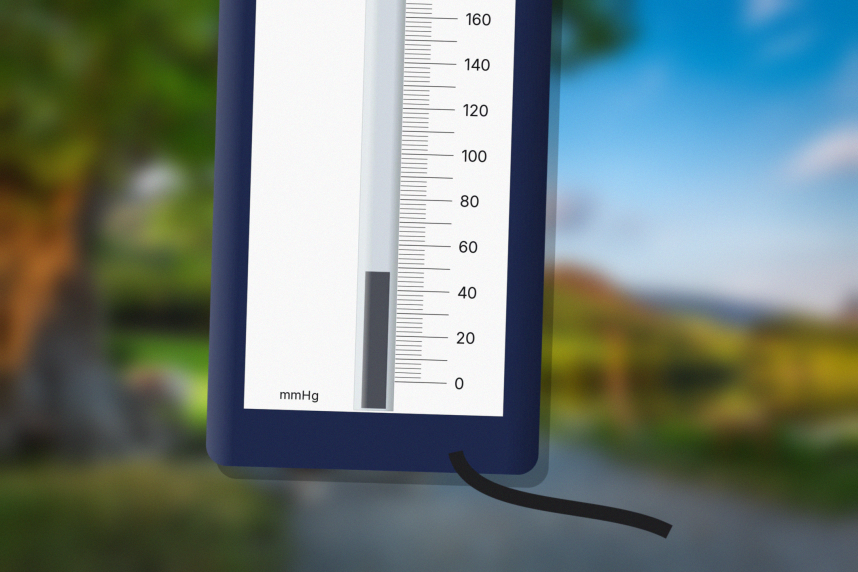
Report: 48mmHg
